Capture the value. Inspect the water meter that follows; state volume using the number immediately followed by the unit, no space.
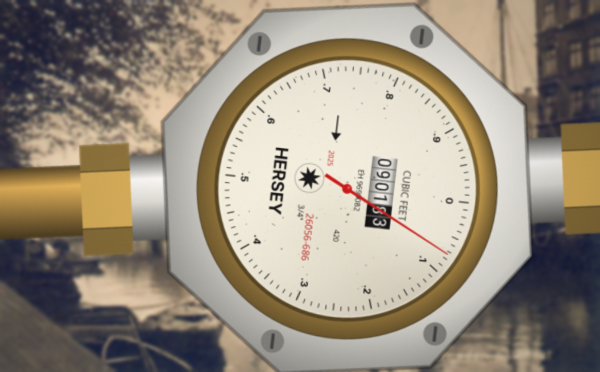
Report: 90183.07ft³
